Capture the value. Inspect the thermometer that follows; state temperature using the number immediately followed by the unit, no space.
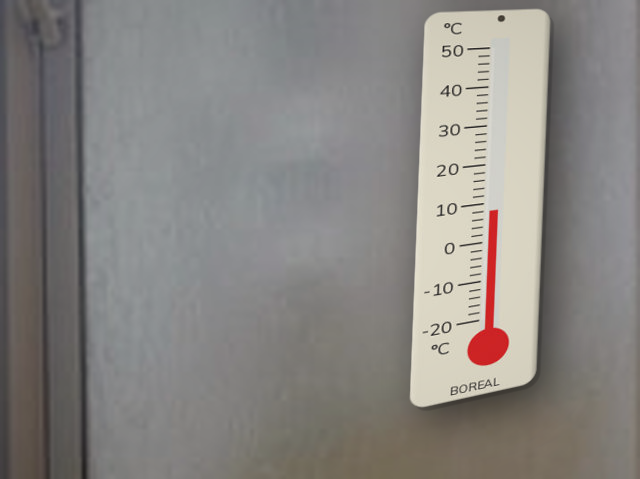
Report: 8°C
